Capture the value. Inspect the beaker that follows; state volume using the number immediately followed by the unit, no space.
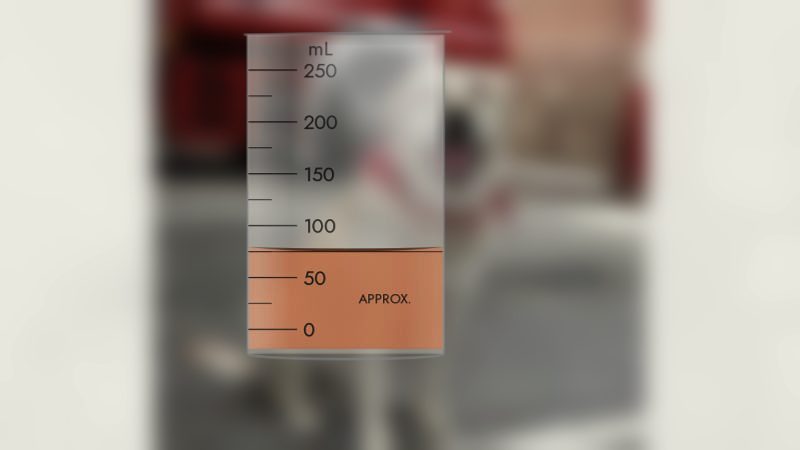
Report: 75mL
